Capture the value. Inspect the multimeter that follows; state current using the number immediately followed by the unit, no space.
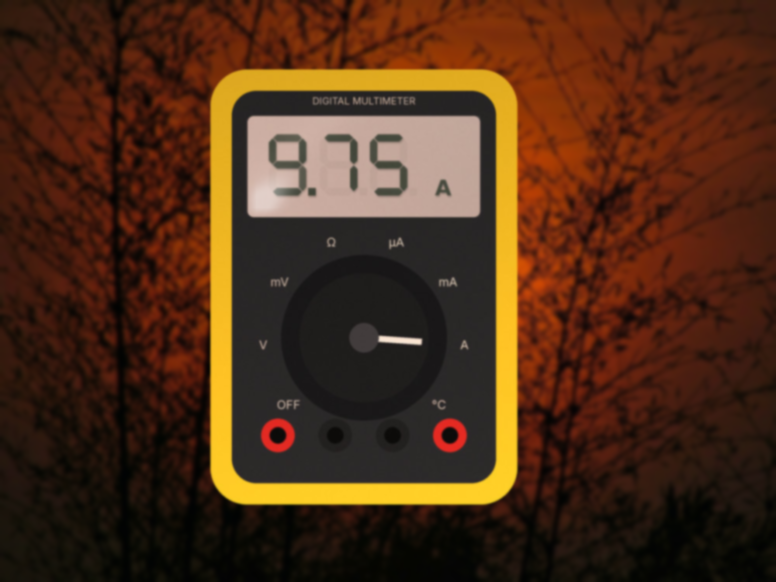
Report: 9.75A
